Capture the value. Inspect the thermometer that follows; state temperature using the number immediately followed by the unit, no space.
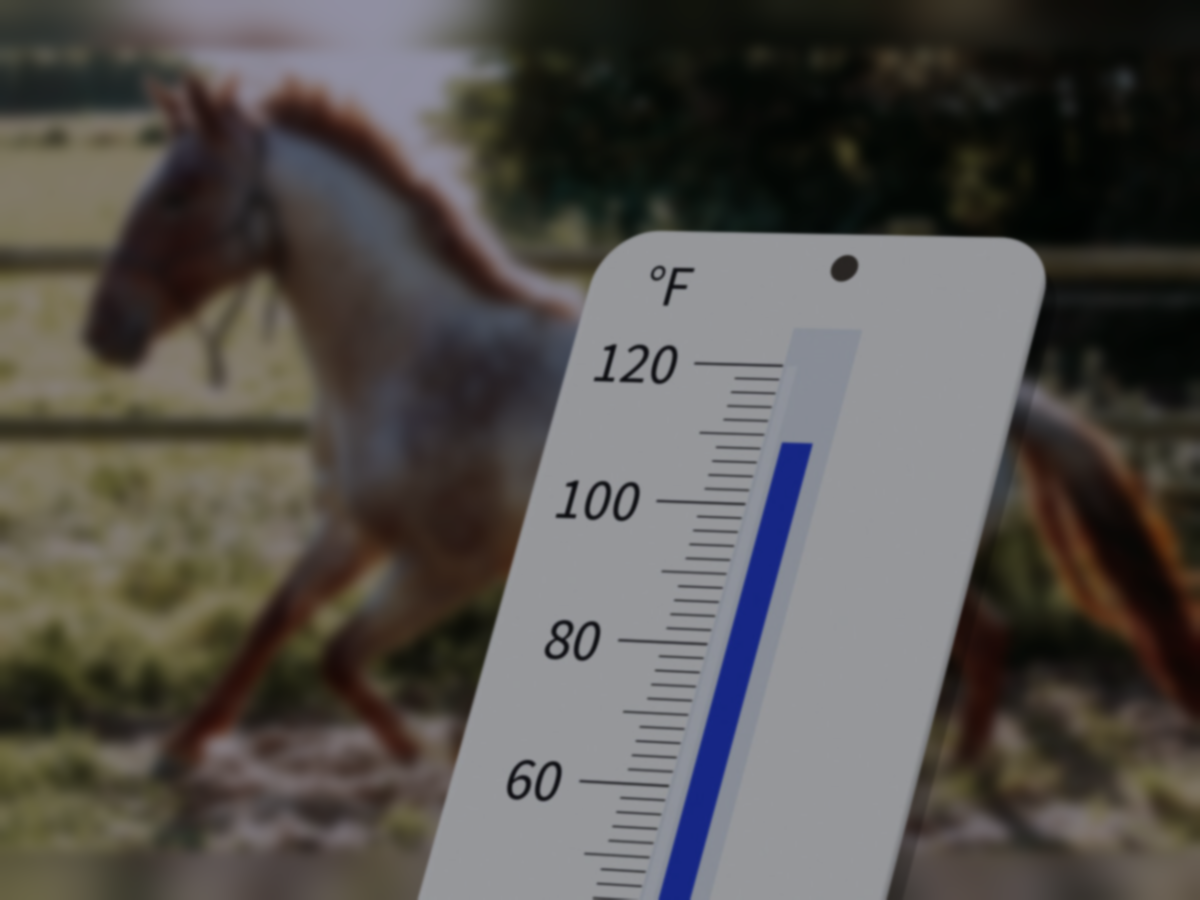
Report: 109°F
